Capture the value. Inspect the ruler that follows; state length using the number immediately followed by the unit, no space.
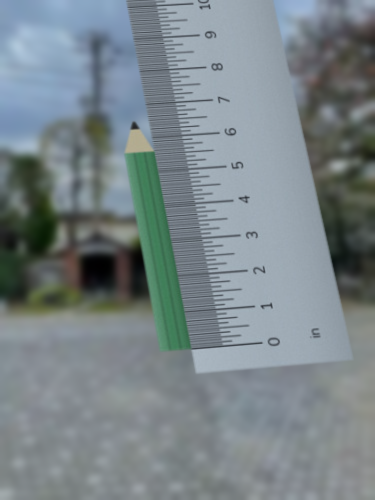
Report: 6.5in
